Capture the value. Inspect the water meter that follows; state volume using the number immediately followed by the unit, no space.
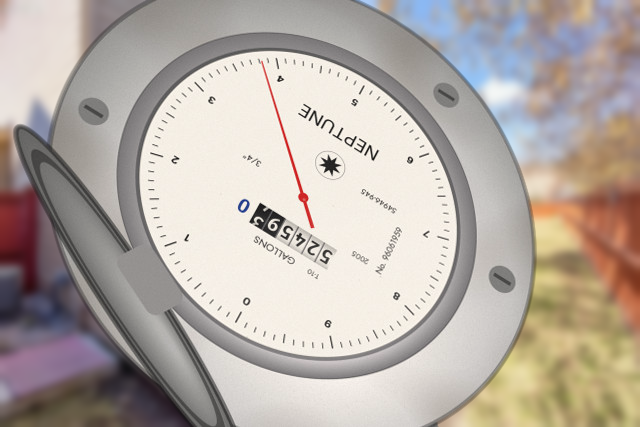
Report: 5245933.8gal
